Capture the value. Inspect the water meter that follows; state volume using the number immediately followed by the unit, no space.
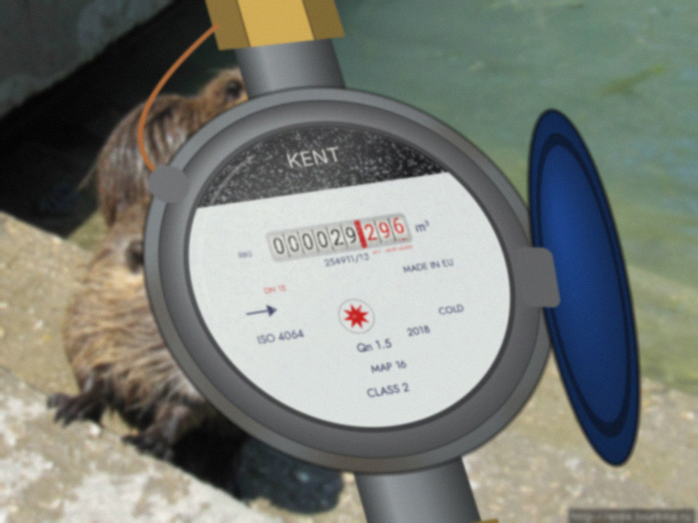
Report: 29.296m³
